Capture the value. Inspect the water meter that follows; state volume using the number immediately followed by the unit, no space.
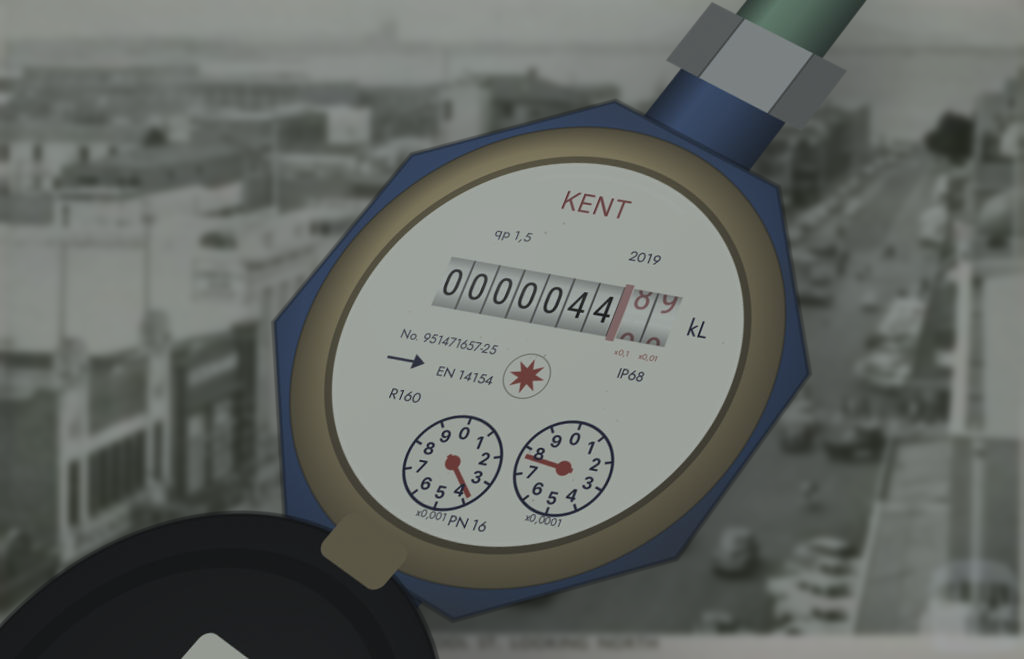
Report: 44.8937kL
